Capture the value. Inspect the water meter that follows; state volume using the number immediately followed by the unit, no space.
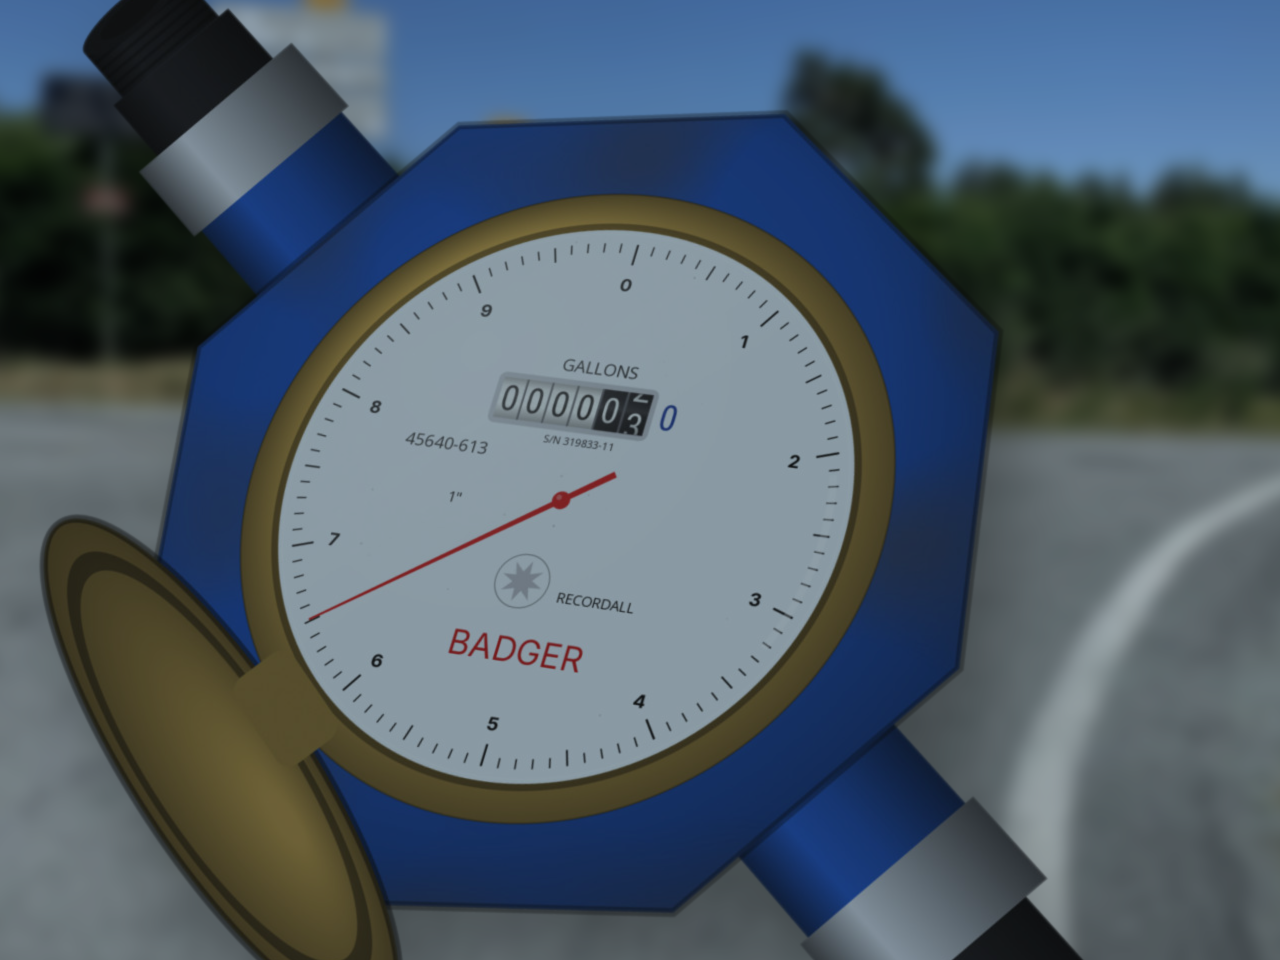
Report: 26.5gal
